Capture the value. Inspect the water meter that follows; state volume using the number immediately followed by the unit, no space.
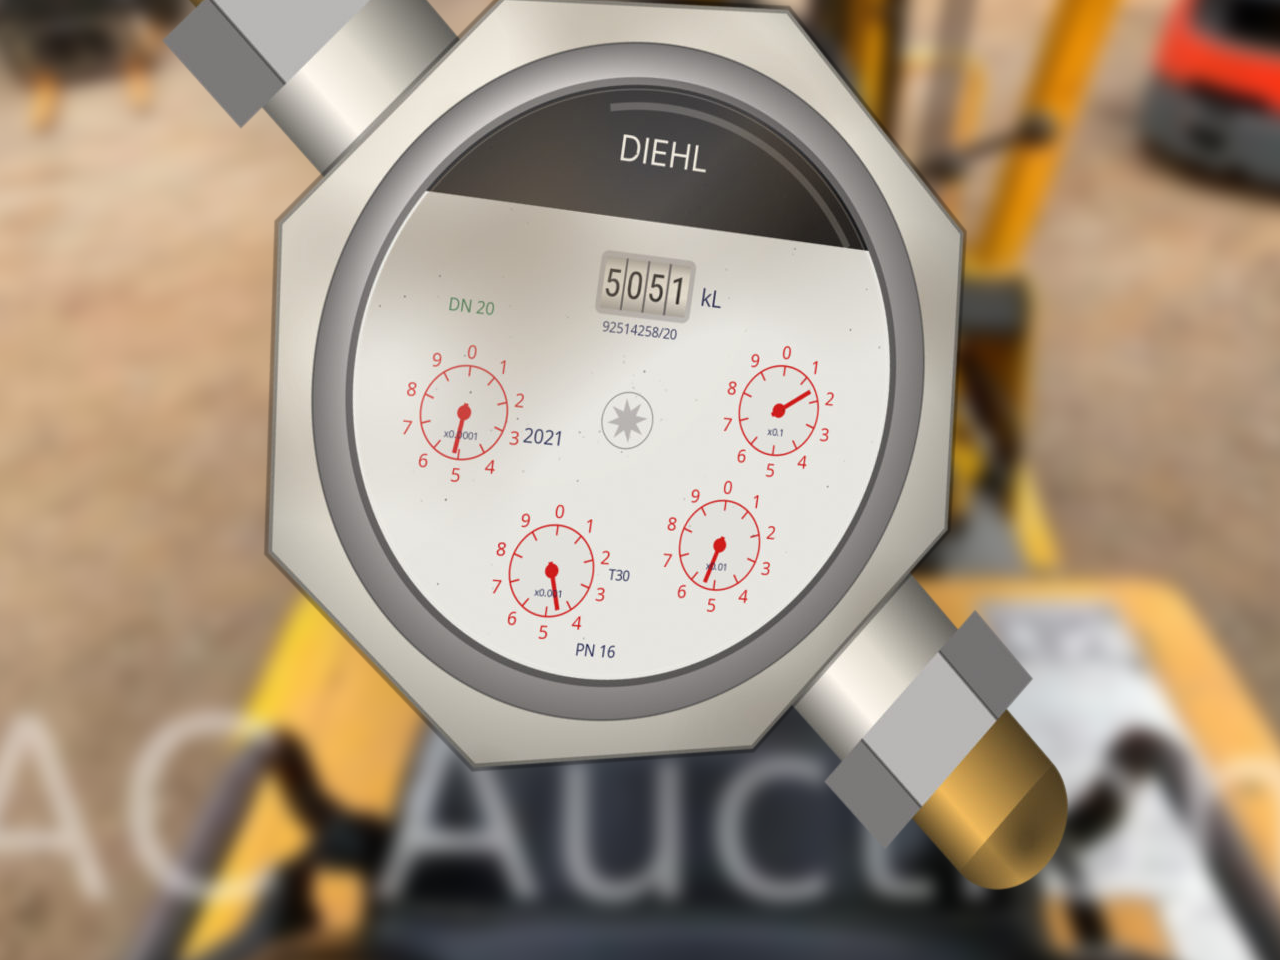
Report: 5051.1545kL
